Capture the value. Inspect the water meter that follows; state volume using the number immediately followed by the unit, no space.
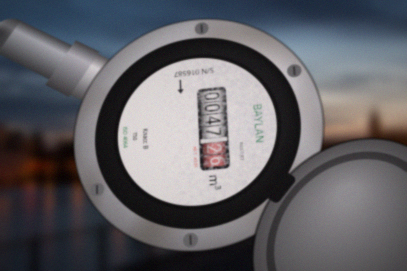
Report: 47.26m³
